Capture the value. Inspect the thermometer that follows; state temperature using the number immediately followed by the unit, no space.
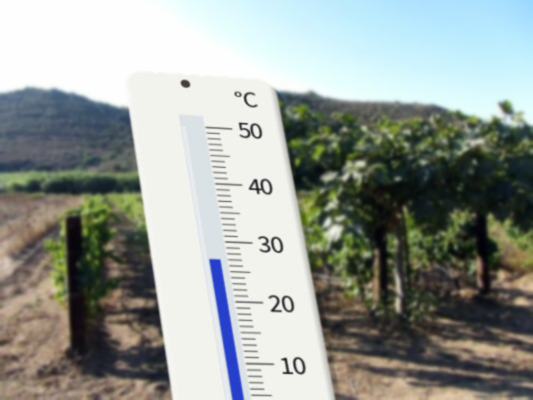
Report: 27°C
